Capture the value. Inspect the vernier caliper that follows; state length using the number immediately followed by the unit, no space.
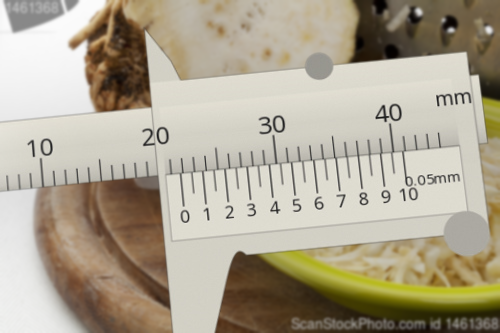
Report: 21.8mm
